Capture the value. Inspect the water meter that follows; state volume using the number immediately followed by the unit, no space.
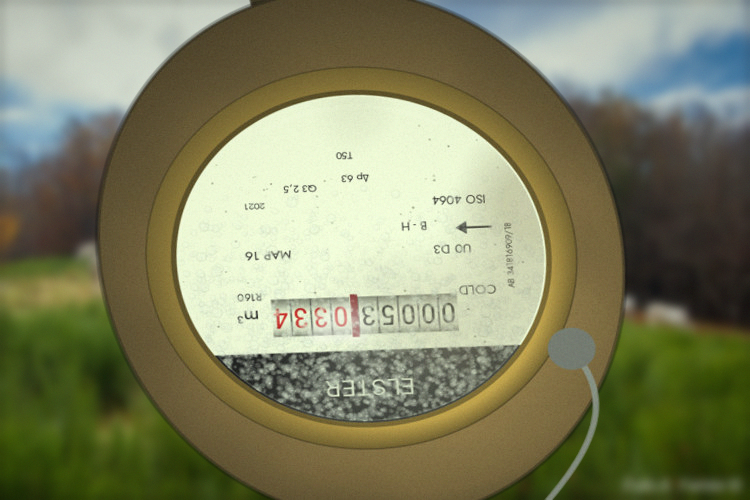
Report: 53.0334m³
